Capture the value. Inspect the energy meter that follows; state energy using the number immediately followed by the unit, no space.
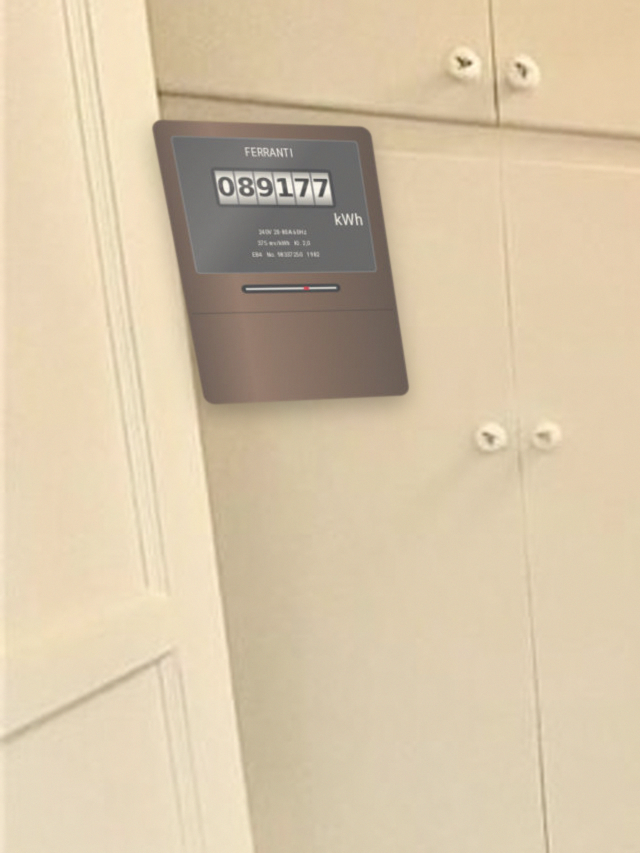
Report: 89177kWh
